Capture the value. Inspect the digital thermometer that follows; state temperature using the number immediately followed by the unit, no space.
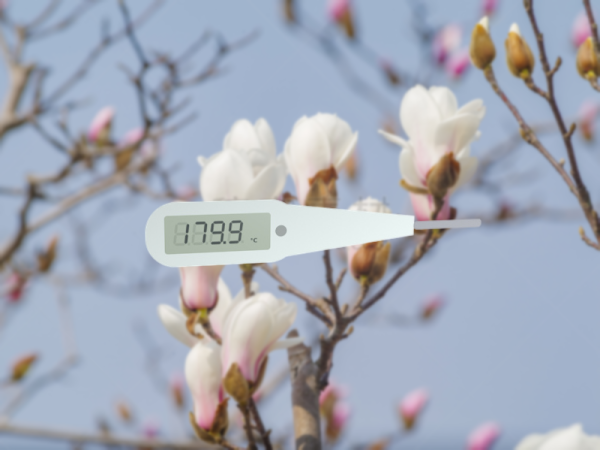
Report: 179.9°C
